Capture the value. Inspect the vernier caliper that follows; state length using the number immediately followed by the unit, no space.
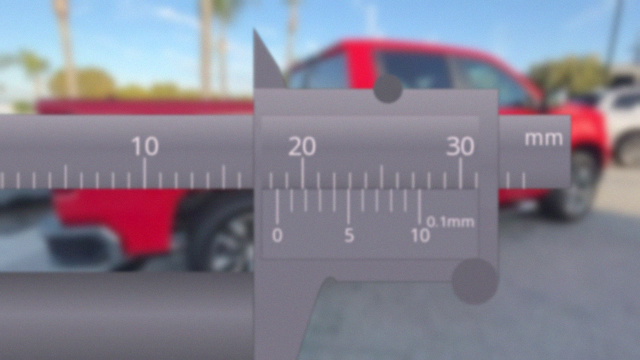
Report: 18.4mm
